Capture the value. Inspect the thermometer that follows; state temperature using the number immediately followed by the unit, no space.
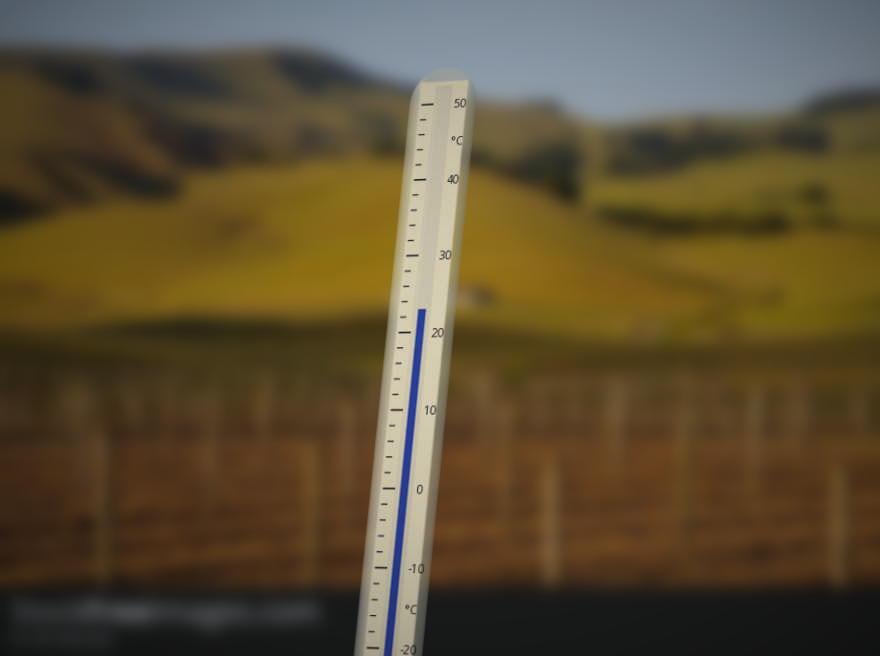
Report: 23°C
